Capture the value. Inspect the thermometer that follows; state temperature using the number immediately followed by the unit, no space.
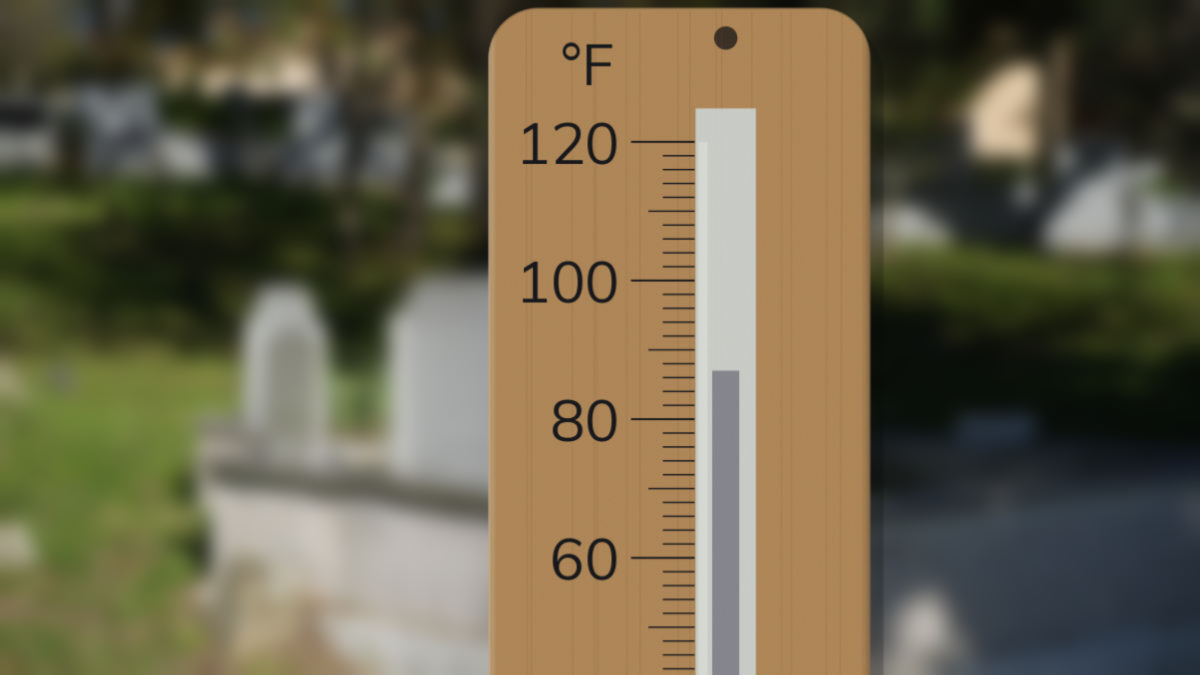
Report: 87°F
